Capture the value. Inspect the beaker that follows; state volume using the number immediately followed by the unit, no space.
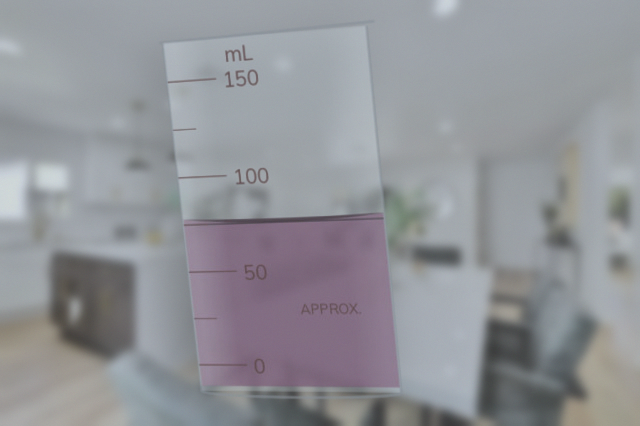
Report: 75mL
